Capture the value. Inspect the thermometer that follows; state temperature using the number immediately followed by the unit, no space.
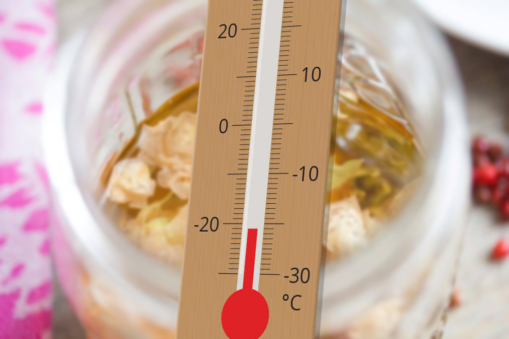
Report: -21°C
